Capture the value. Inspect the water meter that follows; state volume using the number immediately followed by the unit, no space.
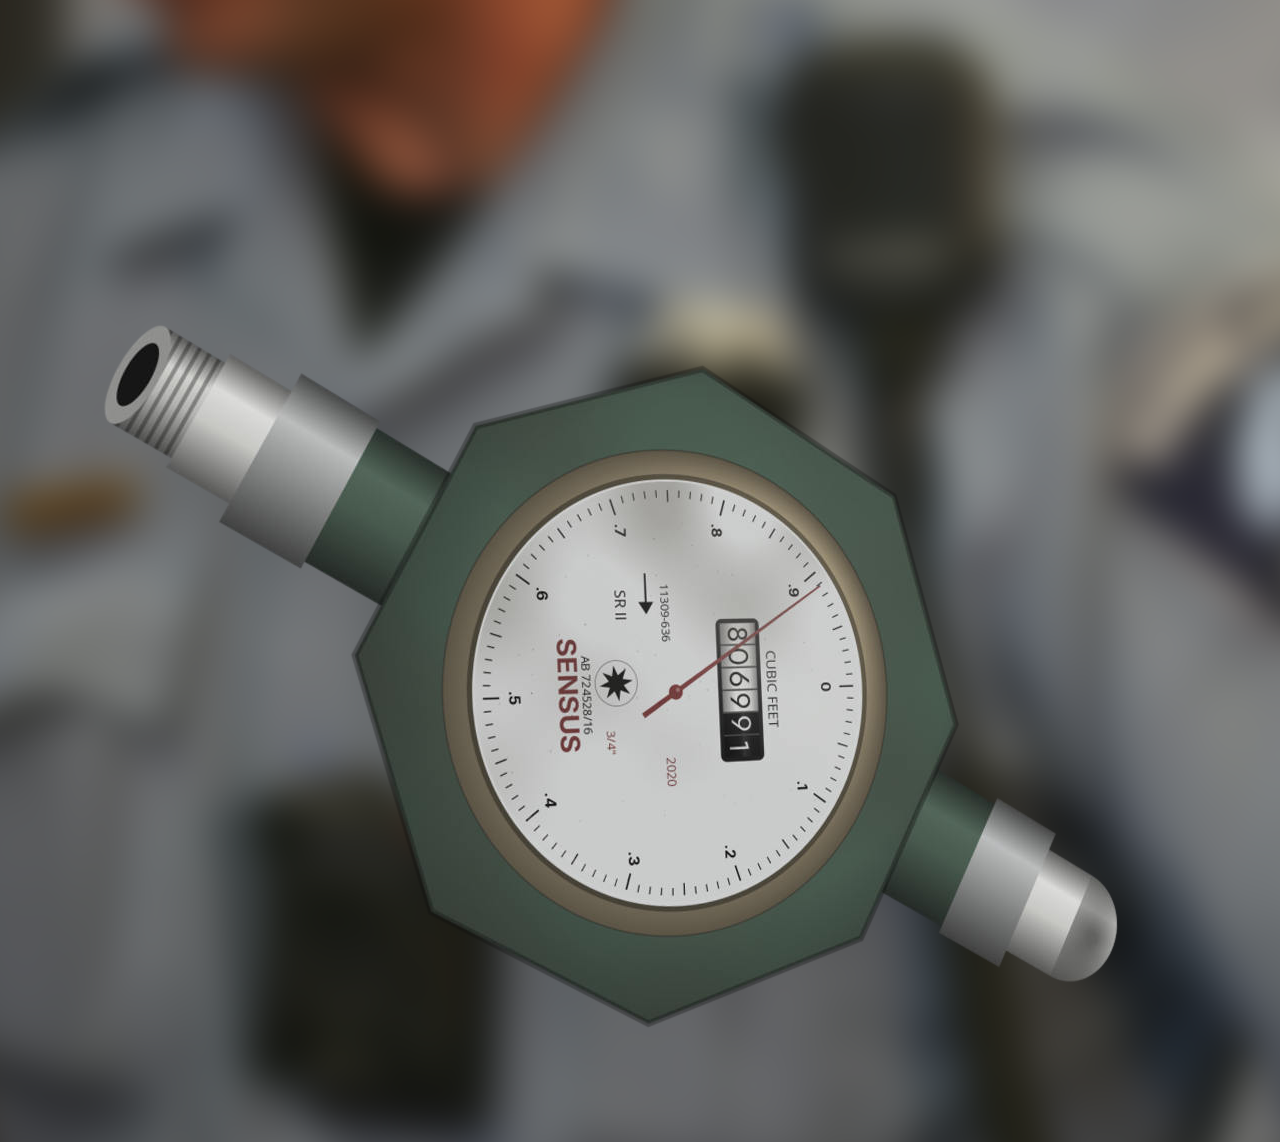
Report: 806990.91ft³
